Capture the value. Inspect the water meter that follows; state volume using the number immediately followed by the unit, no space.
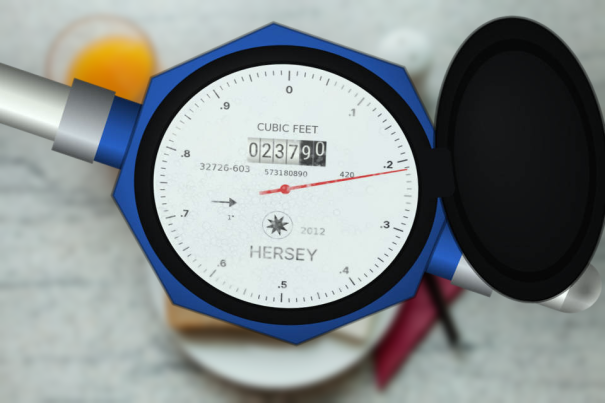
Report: 23790.21ft³
